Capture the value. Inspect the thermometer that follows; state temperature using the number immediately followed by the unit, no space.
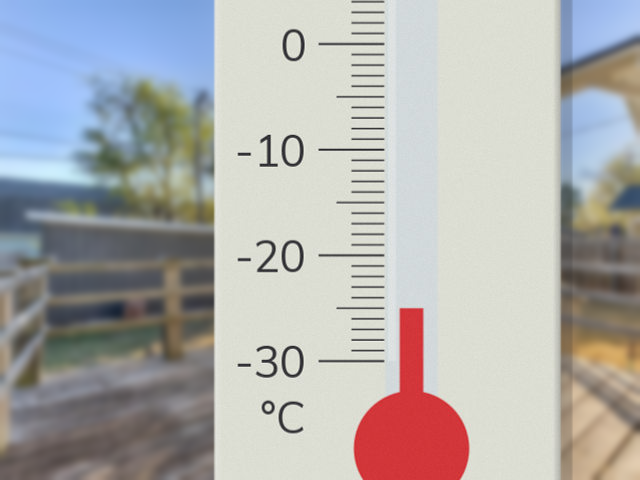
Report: -25°C
